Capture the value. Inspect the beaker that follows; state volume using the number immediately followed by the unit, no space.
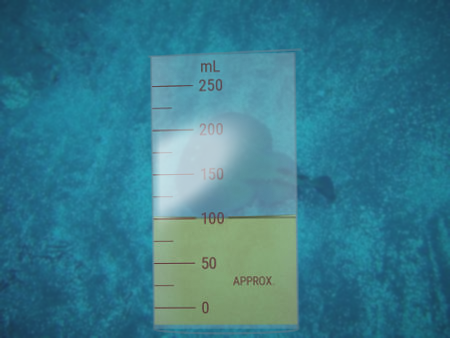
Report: 100mL
